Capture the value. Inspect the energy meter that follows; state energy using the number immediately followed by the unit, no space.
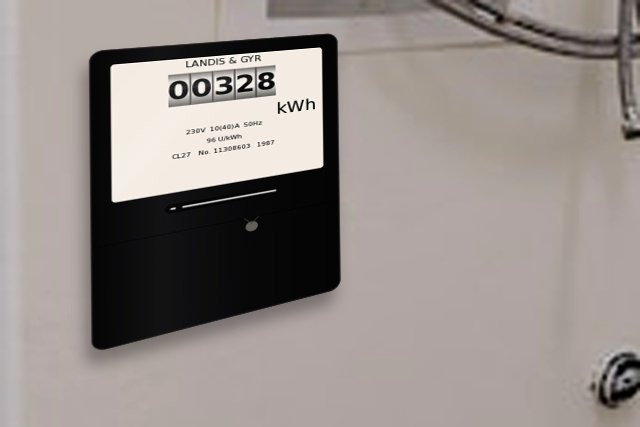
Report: 328kWh
